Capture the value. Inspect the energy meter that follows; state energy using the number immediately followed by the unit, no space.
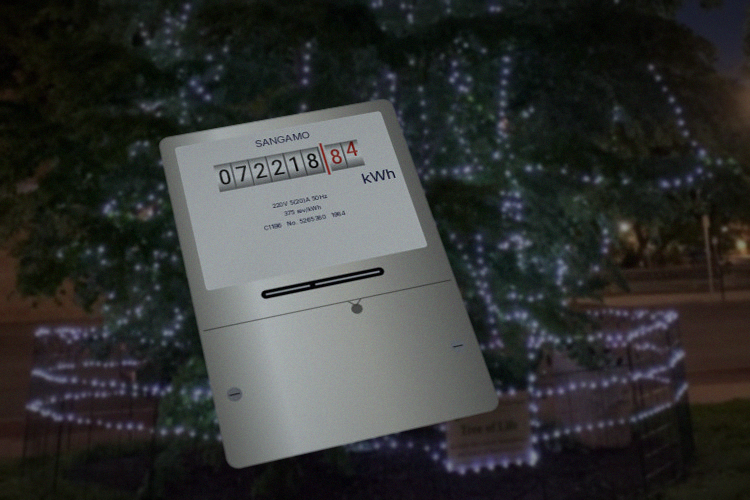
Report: 72218.84kWh
